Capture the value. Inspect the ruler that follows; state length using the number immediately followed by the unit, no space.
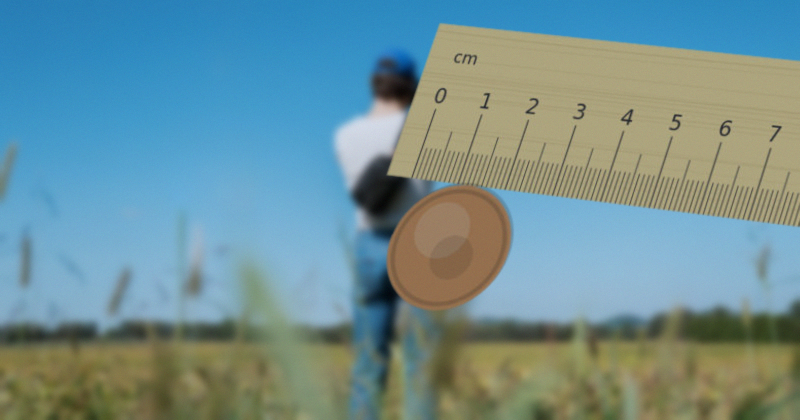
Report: 2.5cm
